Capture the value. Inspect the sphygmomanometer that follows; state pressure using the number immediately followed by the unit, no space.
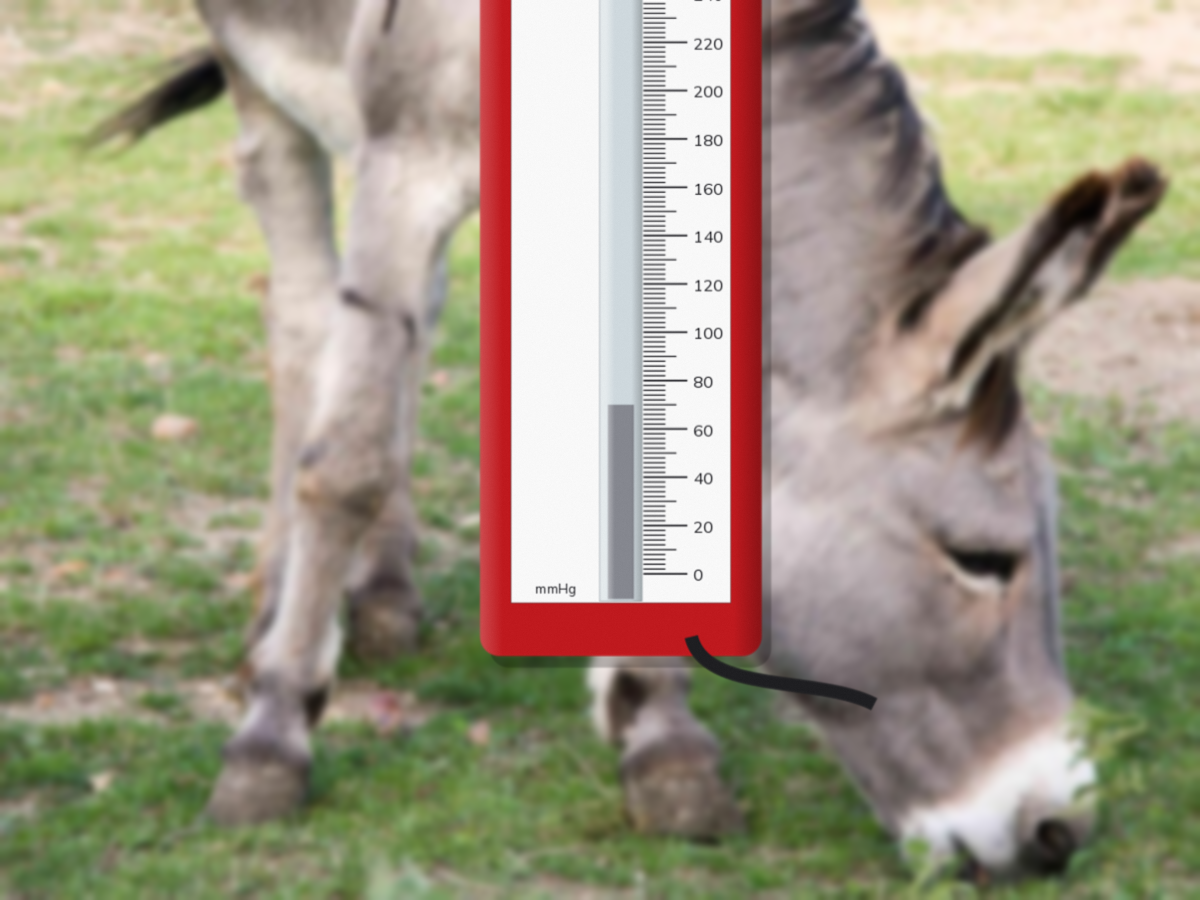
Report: 70mmHg
